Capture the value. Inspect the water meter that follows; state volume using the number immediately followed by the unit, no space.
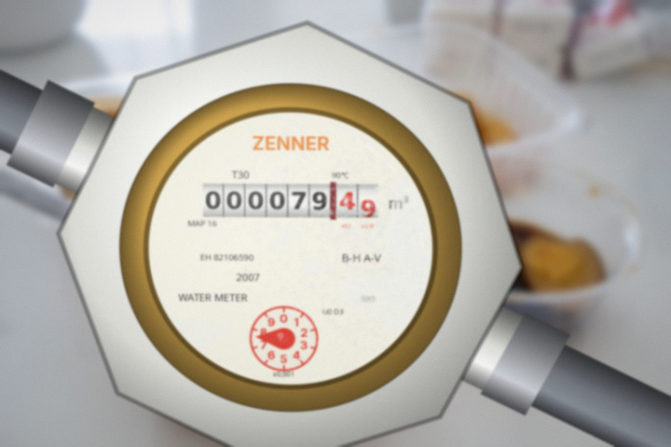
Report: 79.487m³
